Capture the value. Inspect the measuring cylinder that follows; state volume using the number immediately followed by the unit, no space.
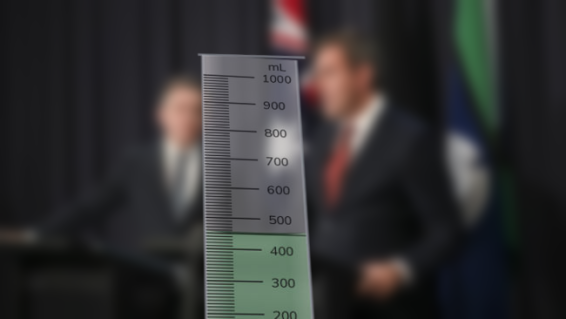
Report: 450mL
